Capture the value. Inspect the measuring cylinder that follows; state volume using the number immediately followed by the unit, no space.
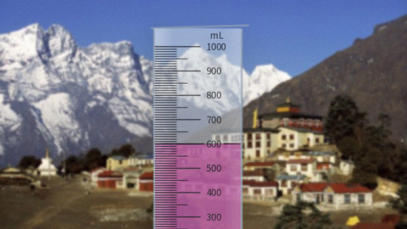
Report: 600mL
